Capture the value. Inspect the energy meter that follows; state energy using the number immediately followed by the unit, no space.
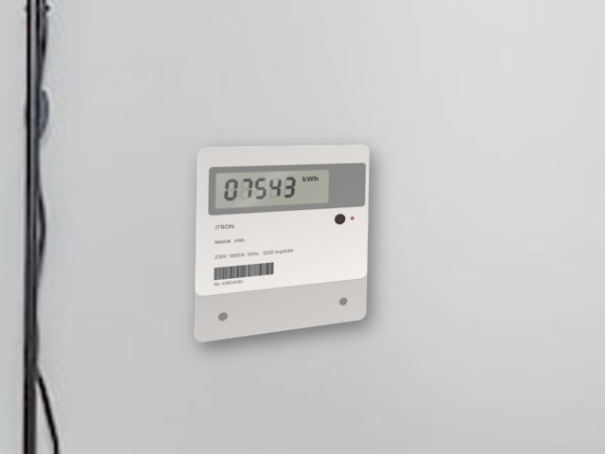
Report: 7543kWh
